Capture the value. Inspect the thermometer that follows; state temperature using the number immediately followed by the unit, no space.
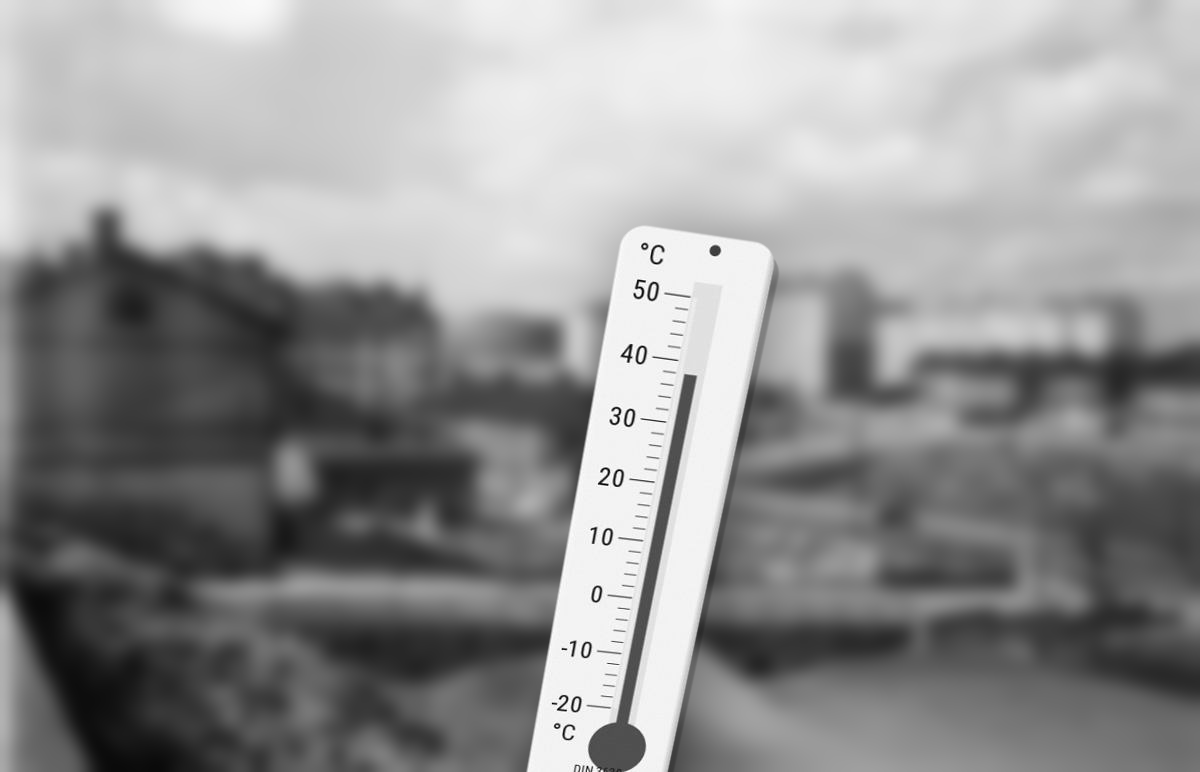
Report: 38°C
